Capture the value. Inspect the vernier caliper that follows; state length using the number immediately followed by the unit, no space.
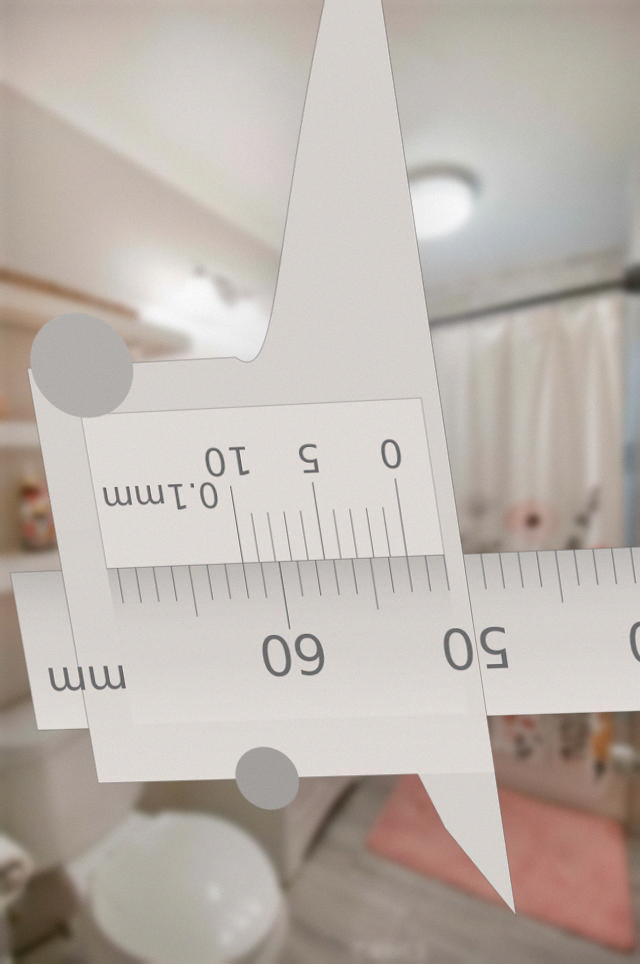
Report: 53.0mm
